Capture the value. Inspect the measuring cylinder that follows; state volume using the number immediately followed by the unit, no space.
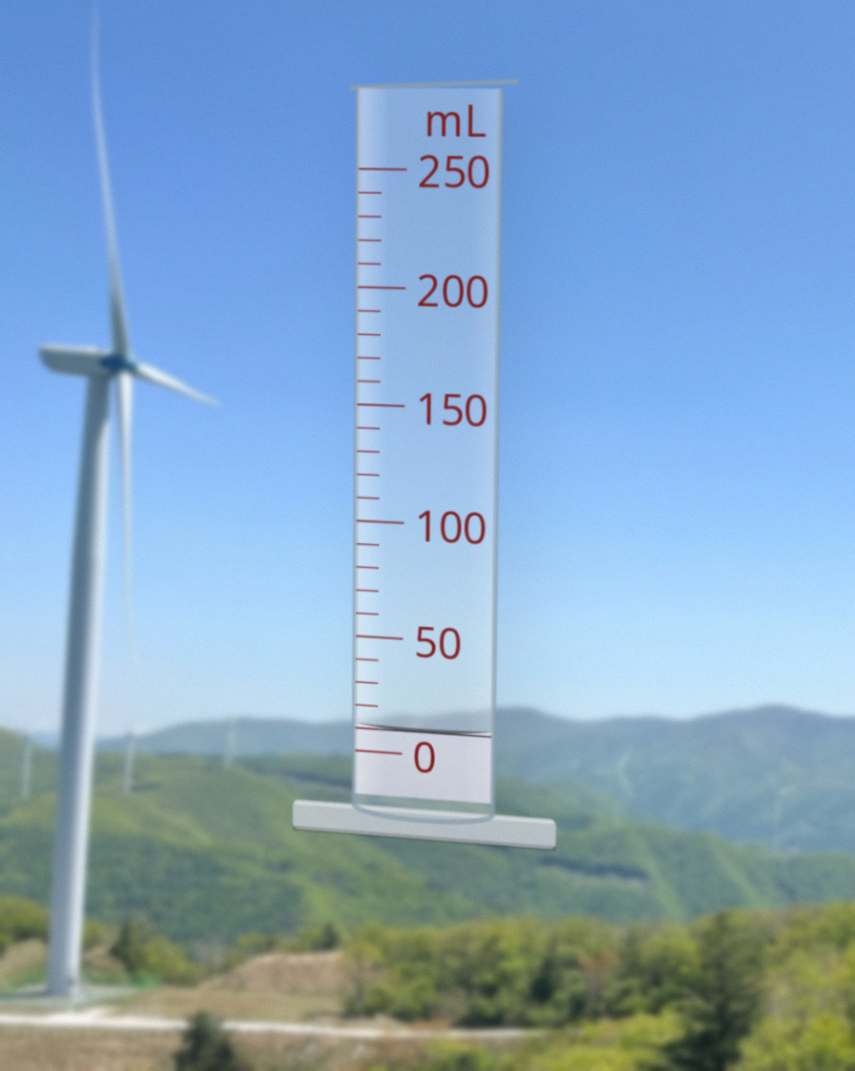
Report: 10mL
